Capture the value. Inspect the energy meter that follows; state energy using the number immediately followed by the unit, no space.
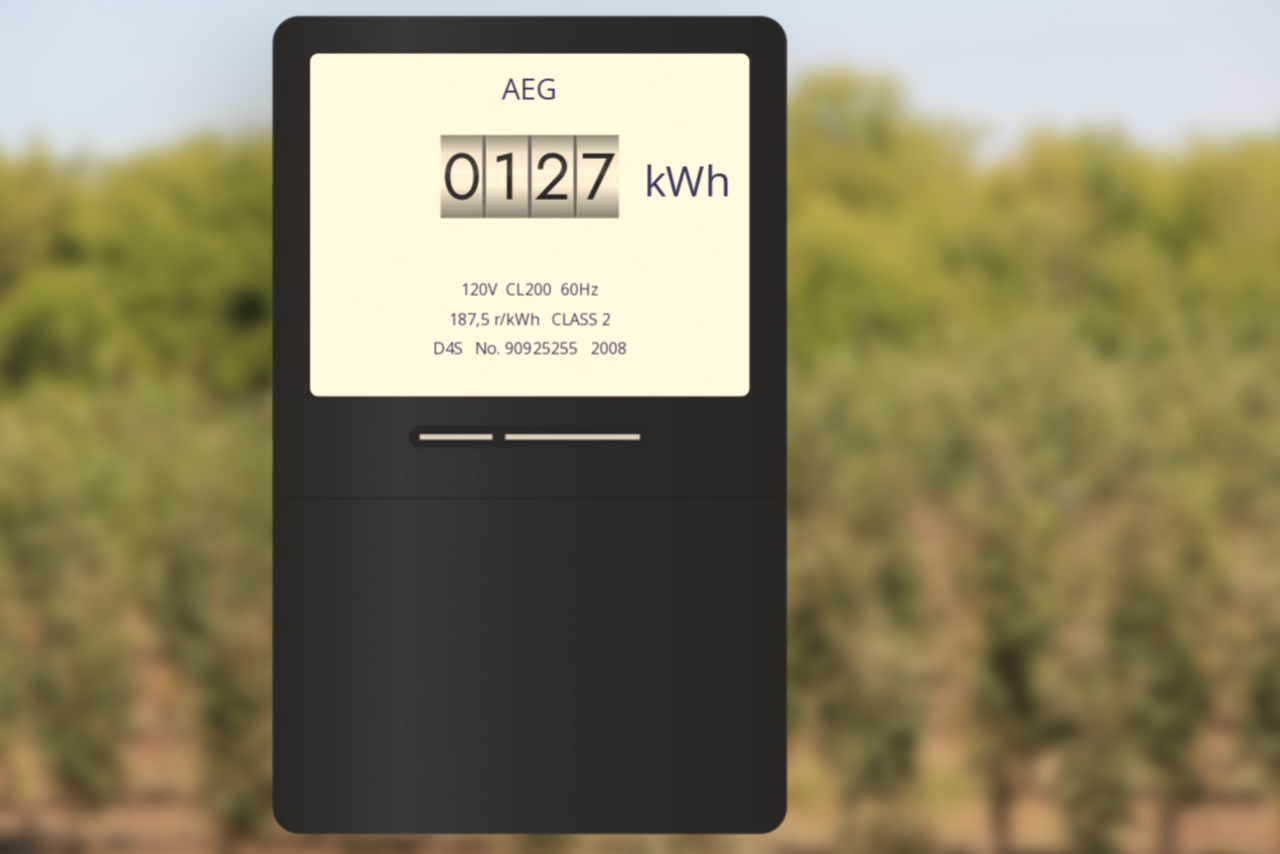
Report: 127kWh
